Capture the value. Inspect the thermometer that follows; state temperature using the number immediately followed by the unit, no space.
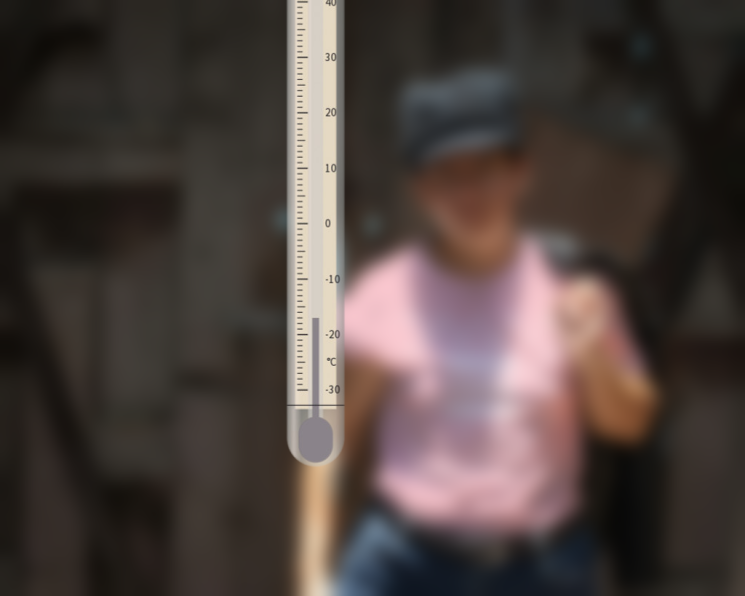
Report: -17°C
